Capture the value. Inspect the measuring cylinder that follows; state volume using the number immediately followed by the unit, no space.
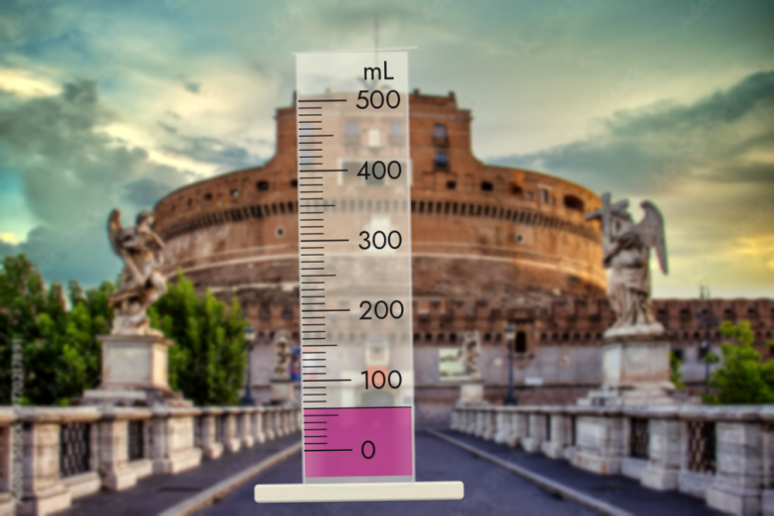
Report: 60mL
